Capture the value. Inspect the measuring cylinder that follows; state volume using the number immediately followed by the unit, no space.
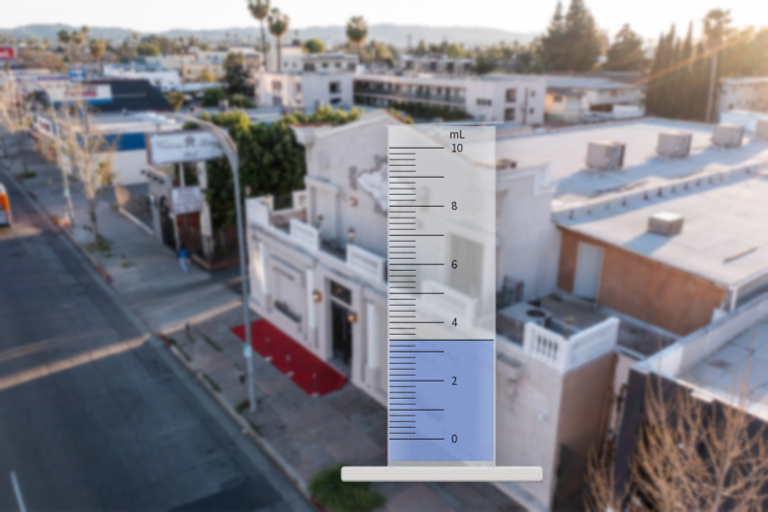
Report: 3.4mL
